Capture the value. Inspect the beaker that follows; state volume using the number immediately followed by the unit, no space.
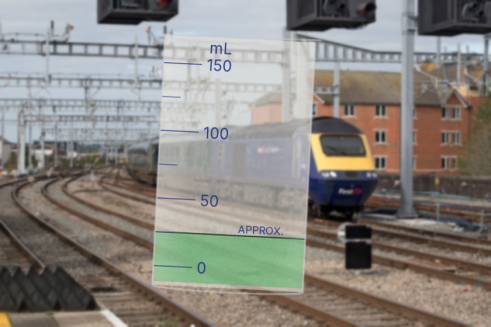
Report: 25mL
